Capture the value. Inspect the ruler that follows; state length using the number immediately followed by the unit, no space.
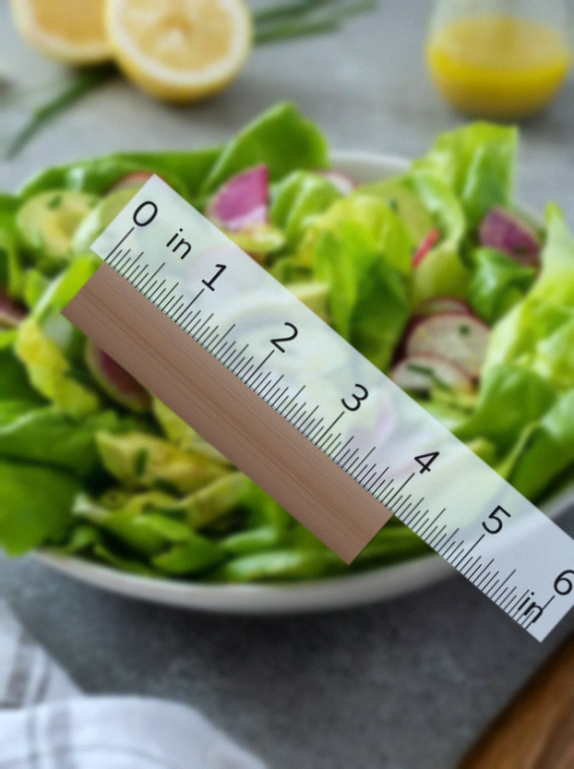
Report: 4.125in
